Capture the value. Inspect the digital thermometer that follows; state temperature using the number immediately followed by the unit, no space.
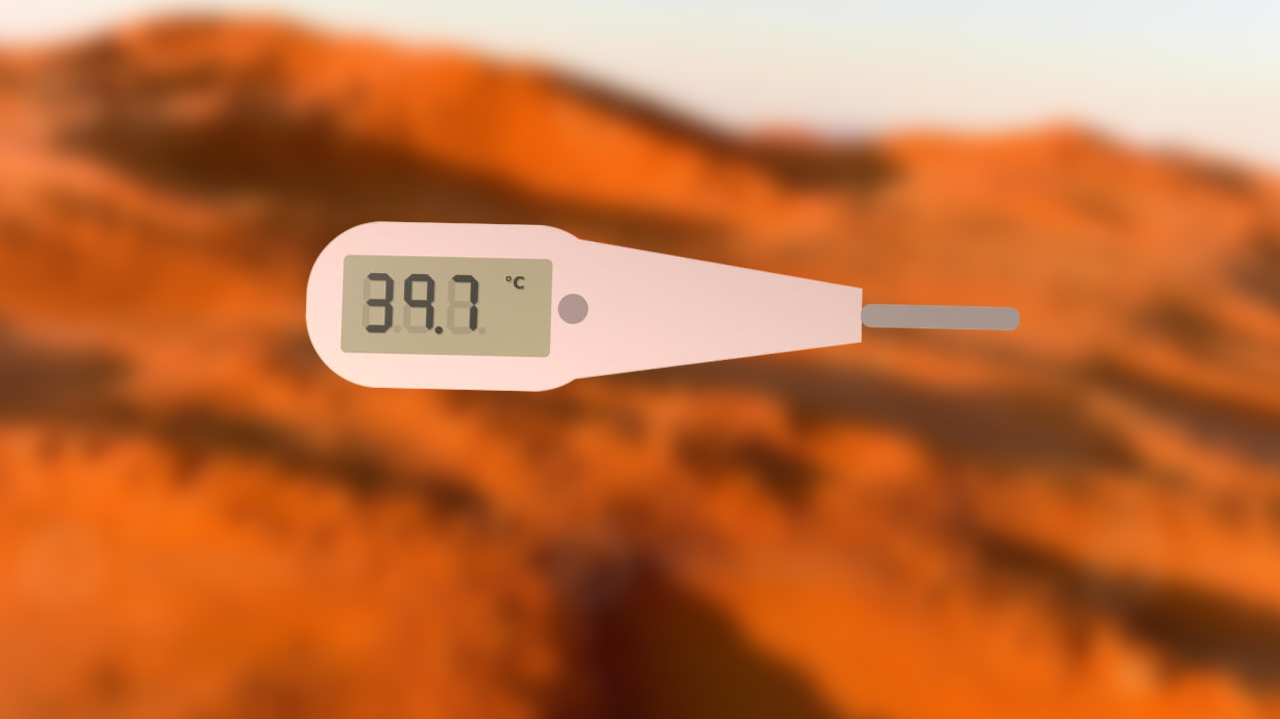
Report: 39.7°C
